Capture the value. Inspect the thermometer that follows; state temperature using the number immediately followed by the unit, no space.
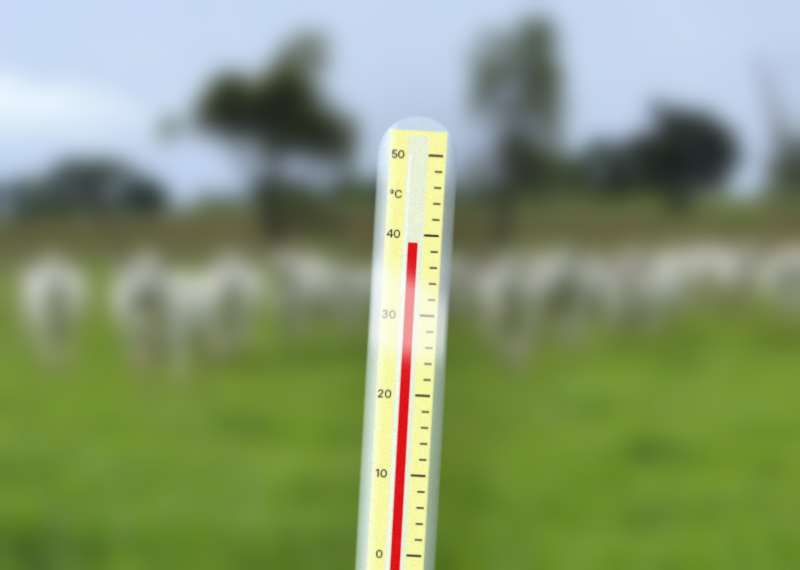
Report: 39°C
